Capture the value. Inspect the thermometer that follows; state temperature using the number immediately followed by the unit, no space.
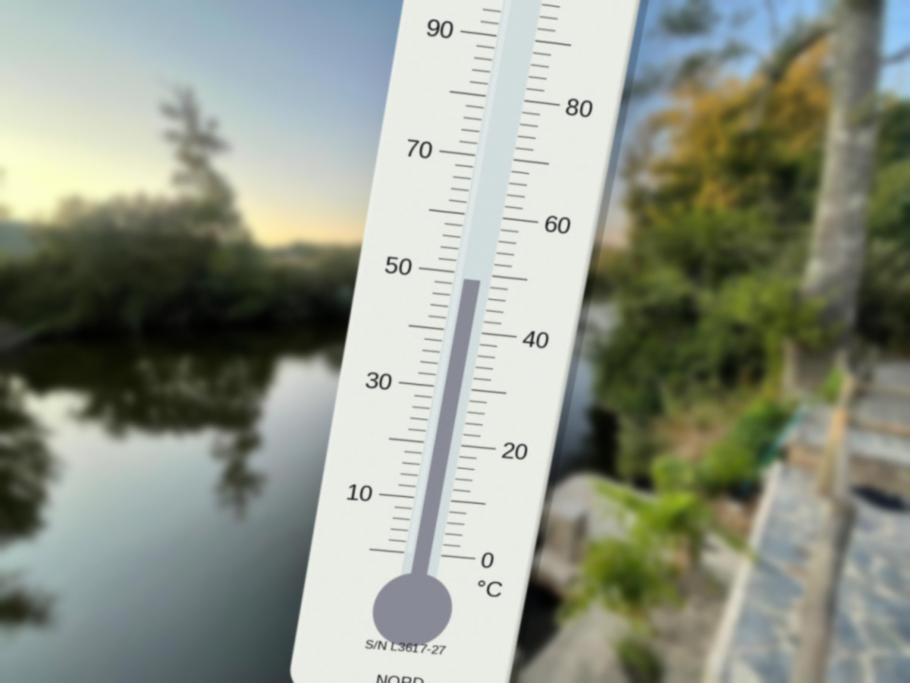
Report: 49°C
